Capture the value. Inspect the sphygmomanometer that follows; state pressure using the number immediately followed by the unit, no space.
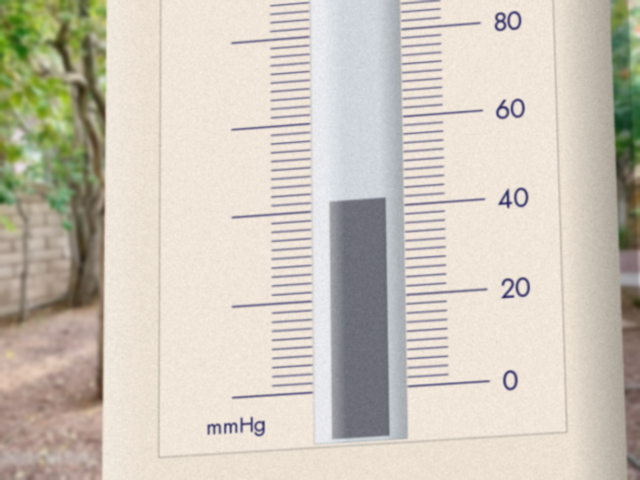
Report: 42mmHg
